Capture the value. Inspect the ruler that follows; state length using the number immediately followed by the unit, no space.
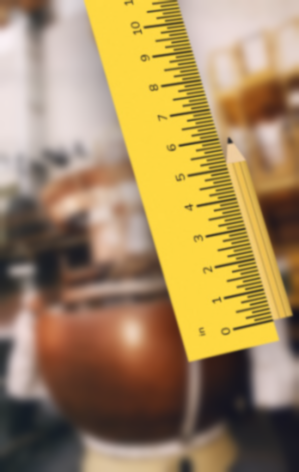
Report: 6in
